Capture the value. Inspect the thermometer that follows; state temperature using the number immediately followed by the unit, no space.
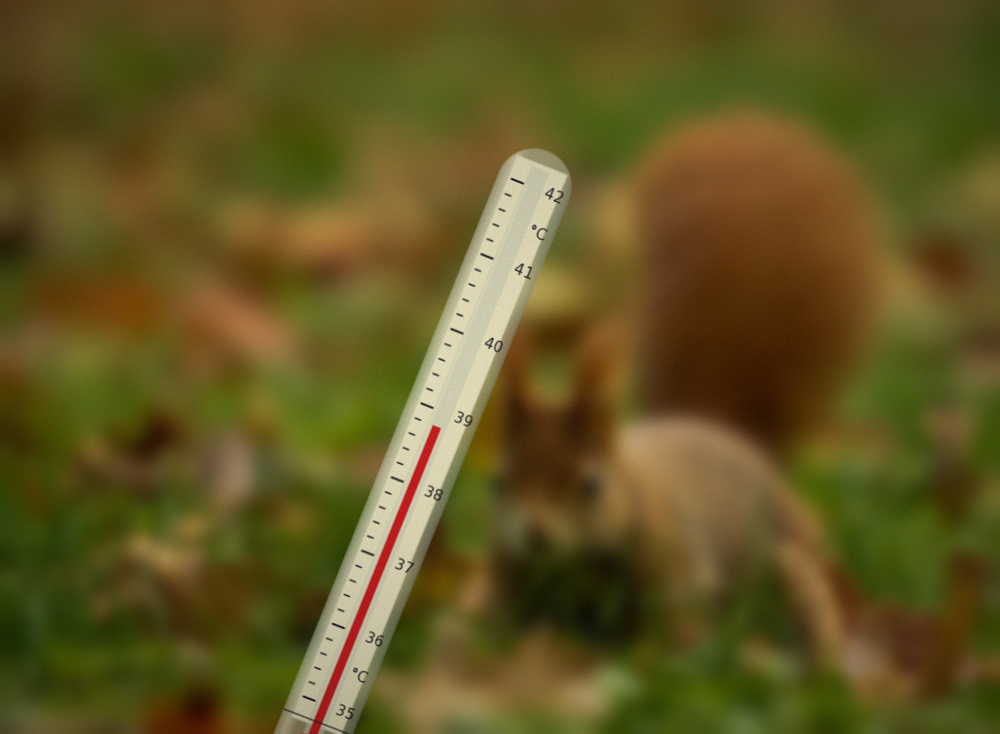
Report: 38.8°C
